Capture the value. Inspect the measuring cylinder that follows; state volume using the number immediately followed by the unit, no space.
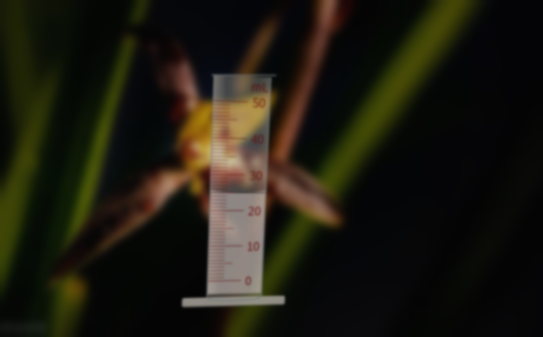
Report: 25mL
